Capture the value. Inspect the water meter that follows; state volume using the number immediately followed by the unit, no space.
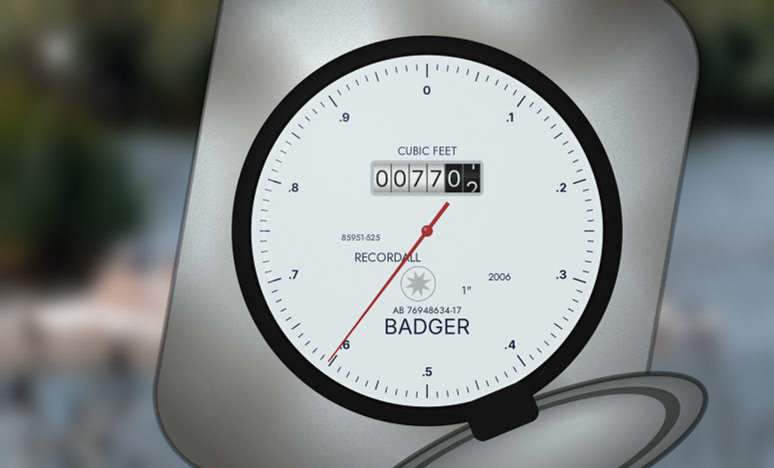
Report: 7701.60ft³
